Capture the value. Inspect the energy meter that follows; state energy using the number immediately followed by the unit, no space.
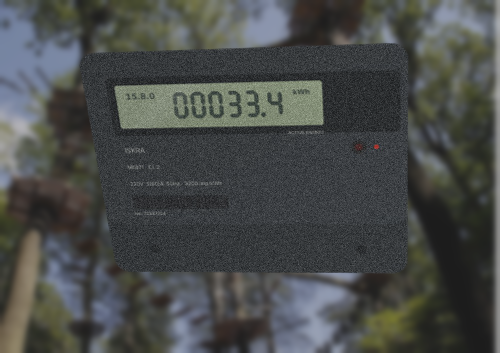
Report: 33.4kWh
